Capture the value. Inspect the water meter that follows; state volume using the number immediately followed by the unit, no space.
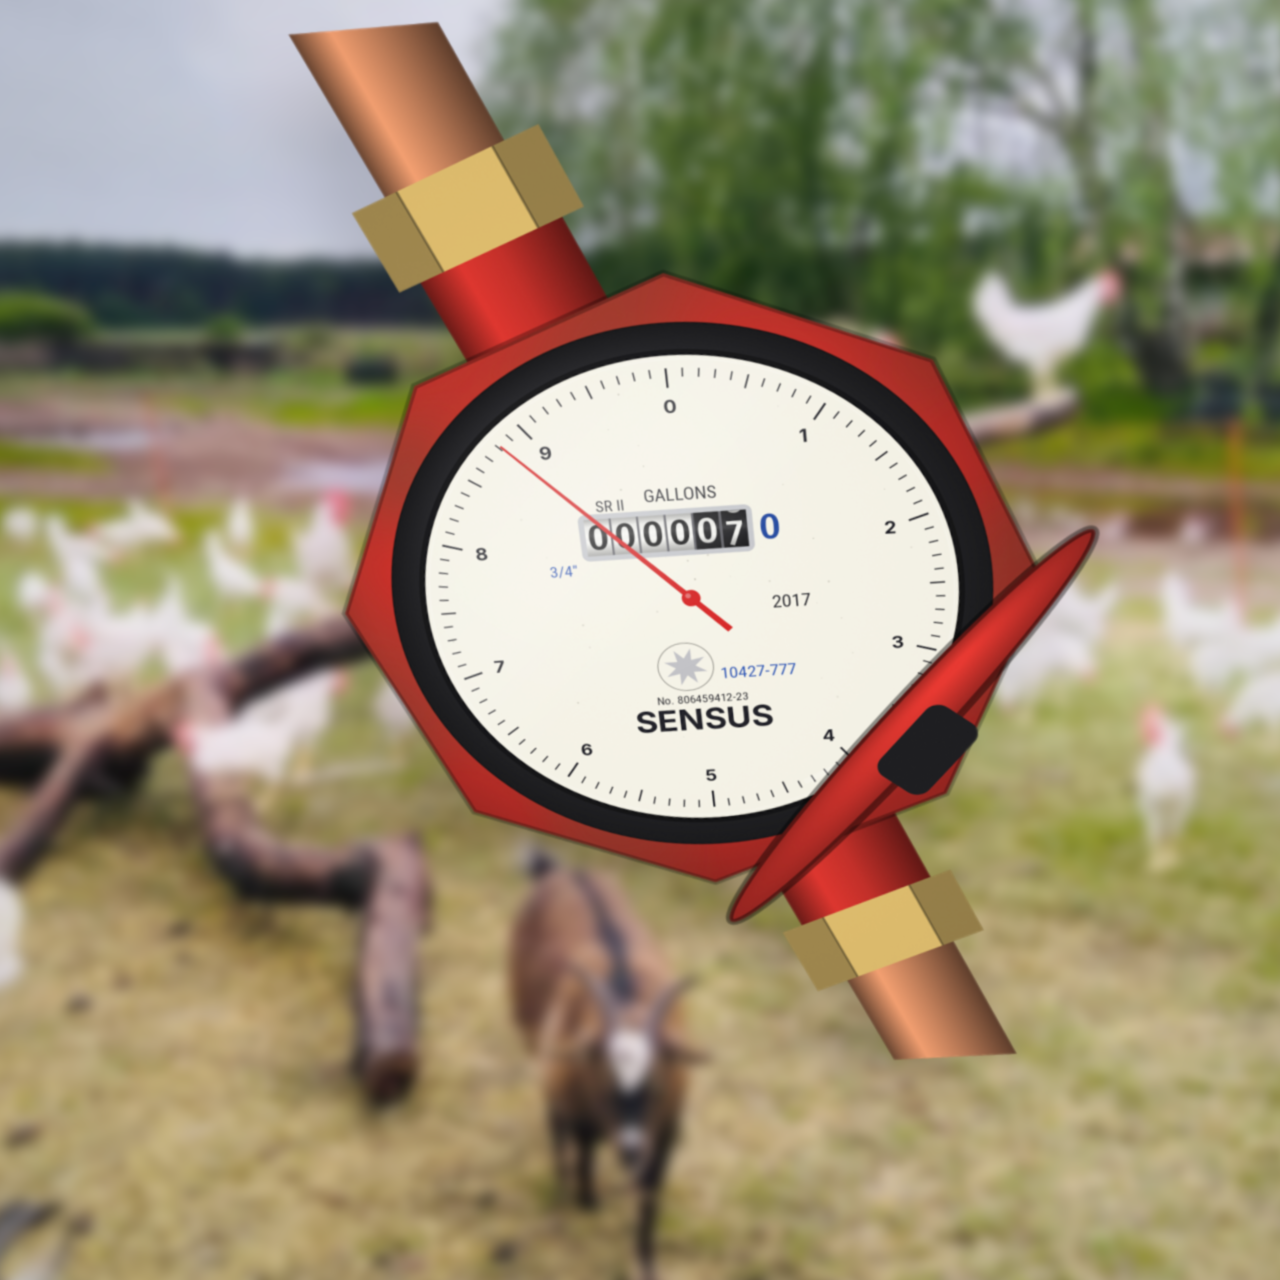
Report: 68.8gal
